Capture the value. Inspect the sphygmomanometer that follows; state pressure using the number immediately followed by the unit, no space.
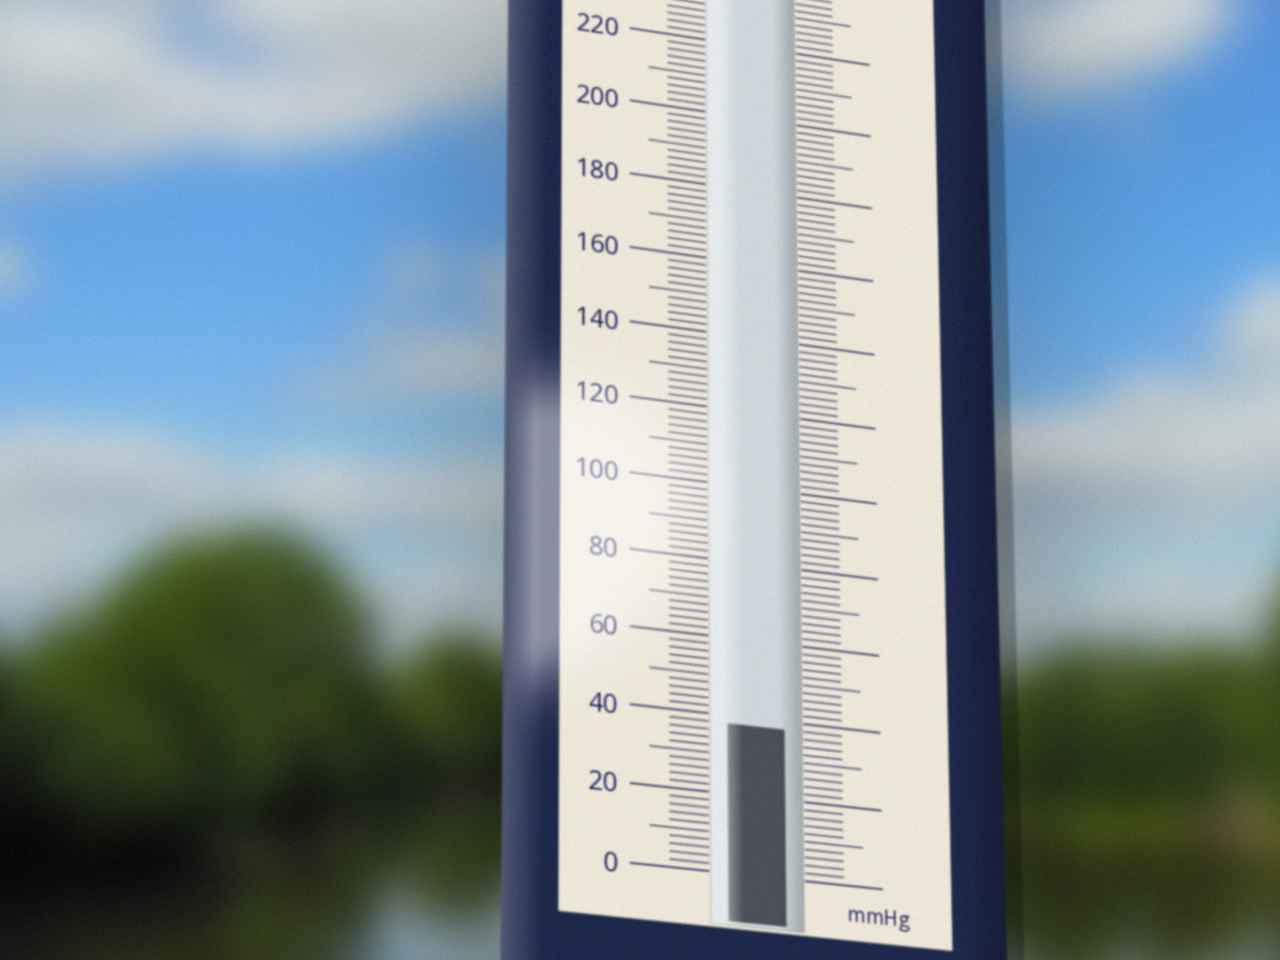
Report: 38mmHg
